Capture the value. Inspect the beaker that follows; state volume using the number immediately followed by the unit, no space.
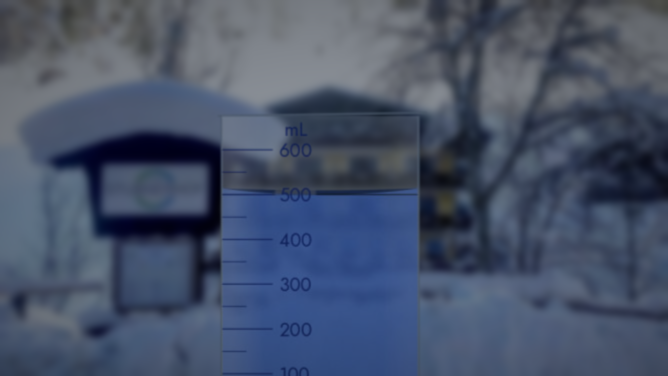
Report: 500mL
